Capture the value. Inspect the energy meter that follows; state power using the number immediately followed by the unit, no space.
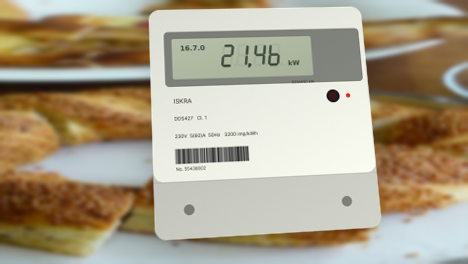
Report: 21.46kW
